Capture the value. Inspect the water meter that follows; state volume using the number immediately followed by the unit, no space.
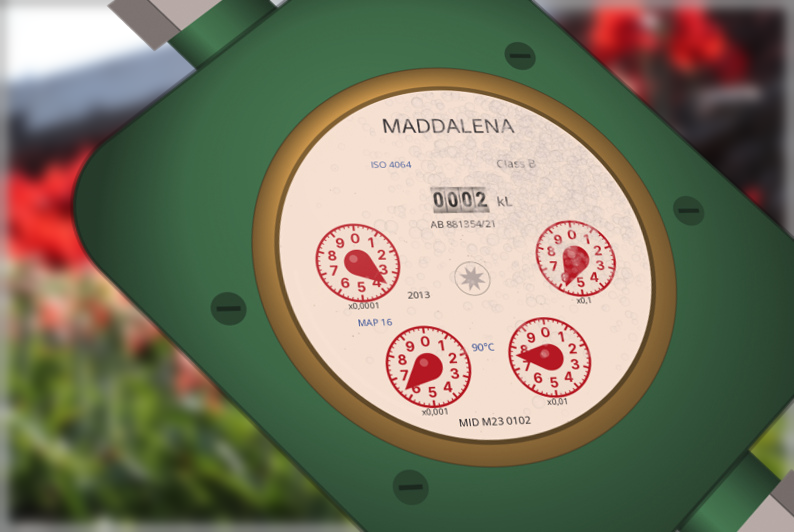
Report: 2.5763kL
